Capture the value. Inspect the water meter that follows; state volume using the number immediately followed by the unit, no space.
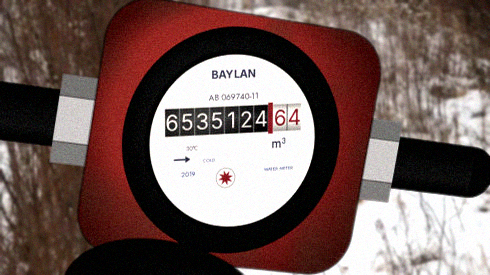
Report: 6535124.64m³
